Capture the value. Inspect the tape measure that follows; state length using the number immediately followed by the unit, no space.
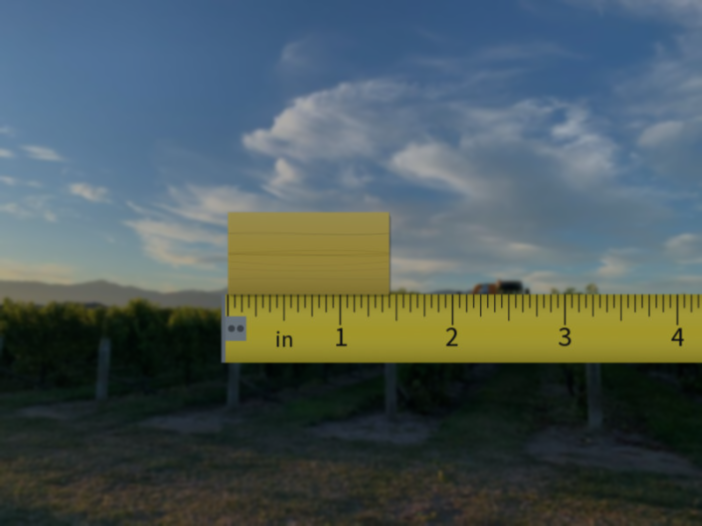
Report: 1.4375in
